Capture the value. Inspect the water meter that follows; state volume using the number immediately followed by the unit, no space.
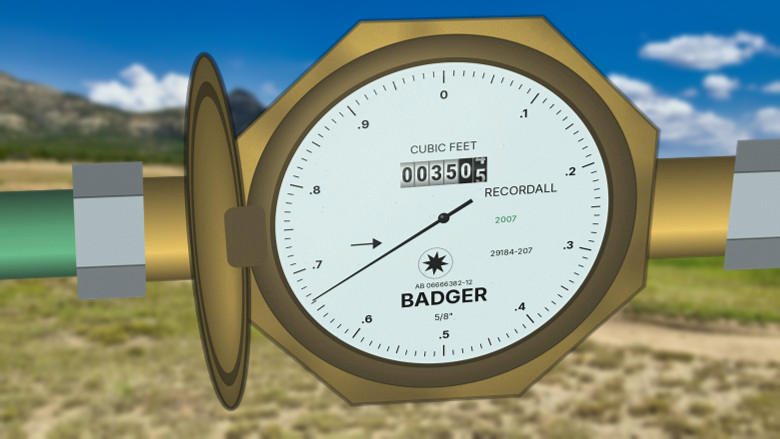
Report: 3504.66ft³
